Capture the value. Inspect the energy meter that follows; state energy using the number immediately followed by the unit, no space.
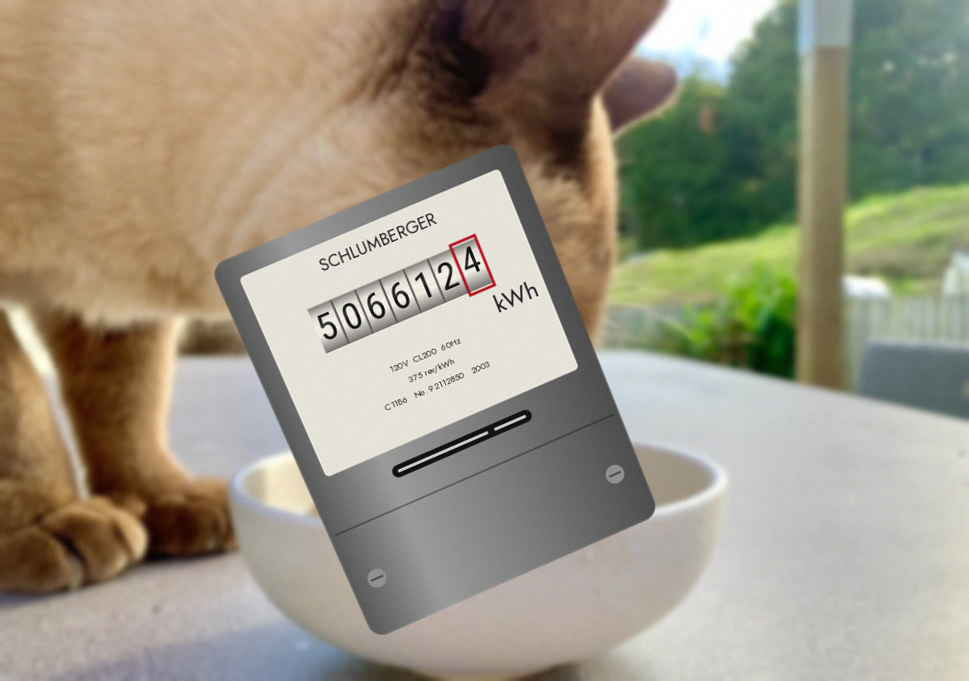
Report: 506612.4kWh
